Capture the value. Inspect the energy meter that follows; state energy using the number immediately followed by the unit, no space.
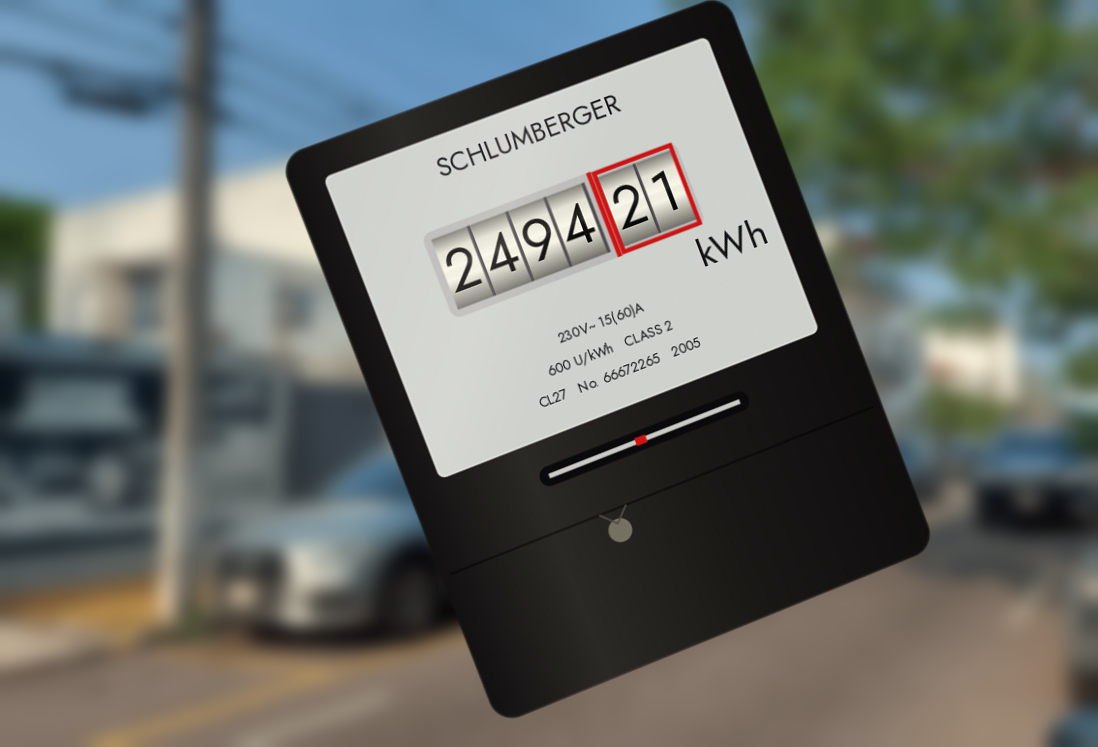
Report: 2494.21kWh
